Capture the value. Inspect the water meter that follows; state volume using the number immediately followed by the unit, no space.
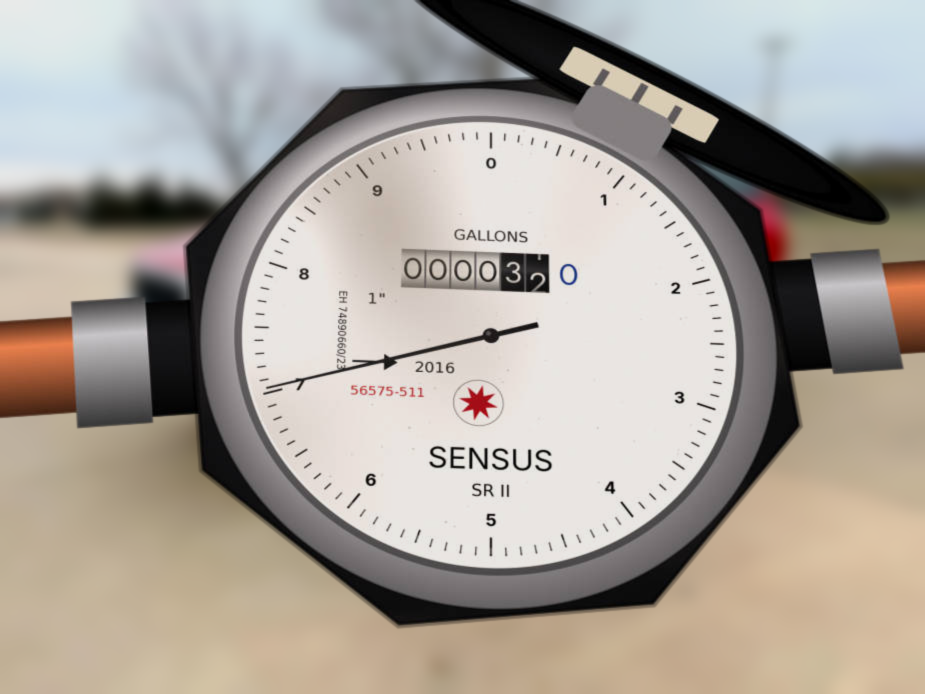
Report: 317.0gal
